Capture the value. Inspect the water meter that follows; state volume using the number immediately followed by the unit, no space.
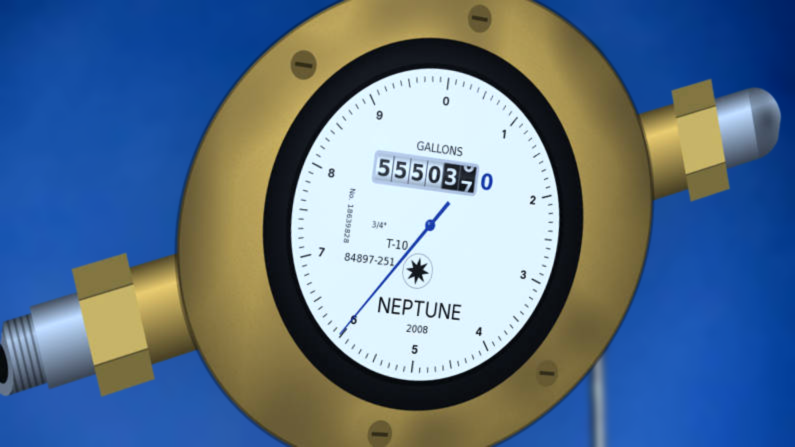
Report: 5550366.0gal
